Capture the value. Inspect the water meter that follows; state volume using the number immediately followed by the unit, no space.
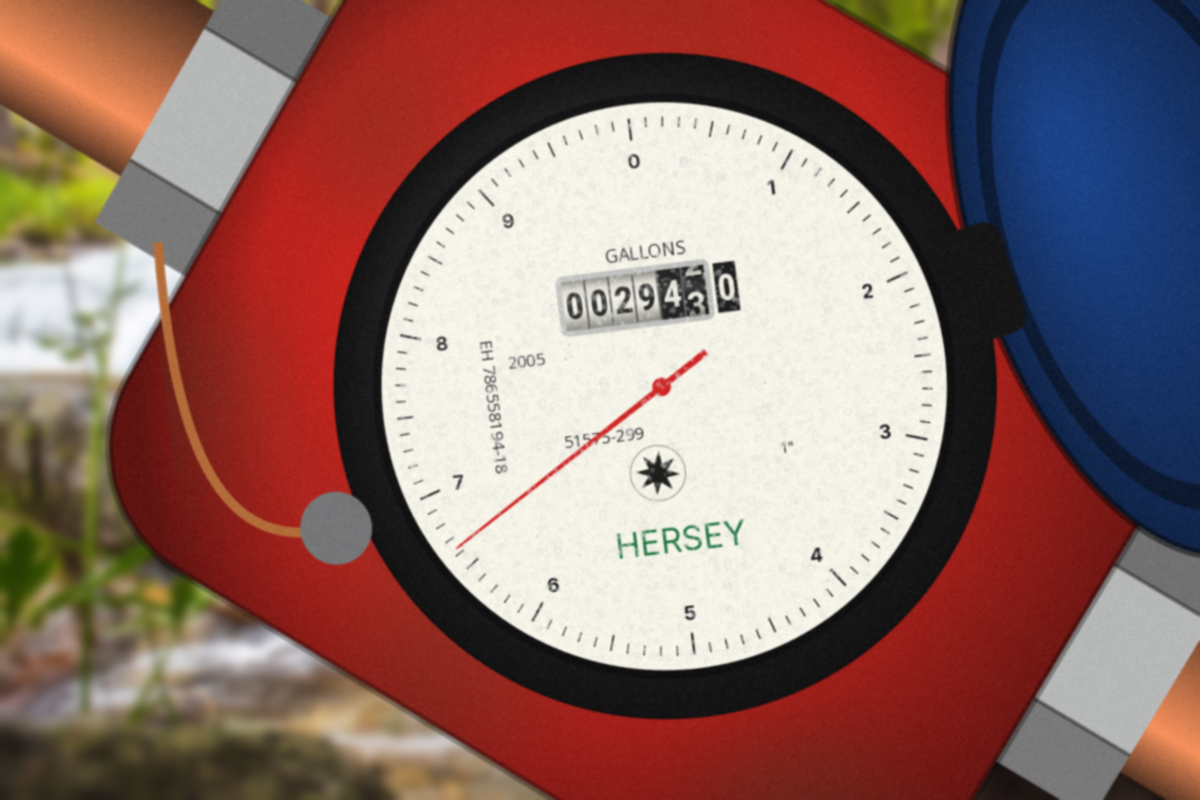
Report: 29426.6gal
